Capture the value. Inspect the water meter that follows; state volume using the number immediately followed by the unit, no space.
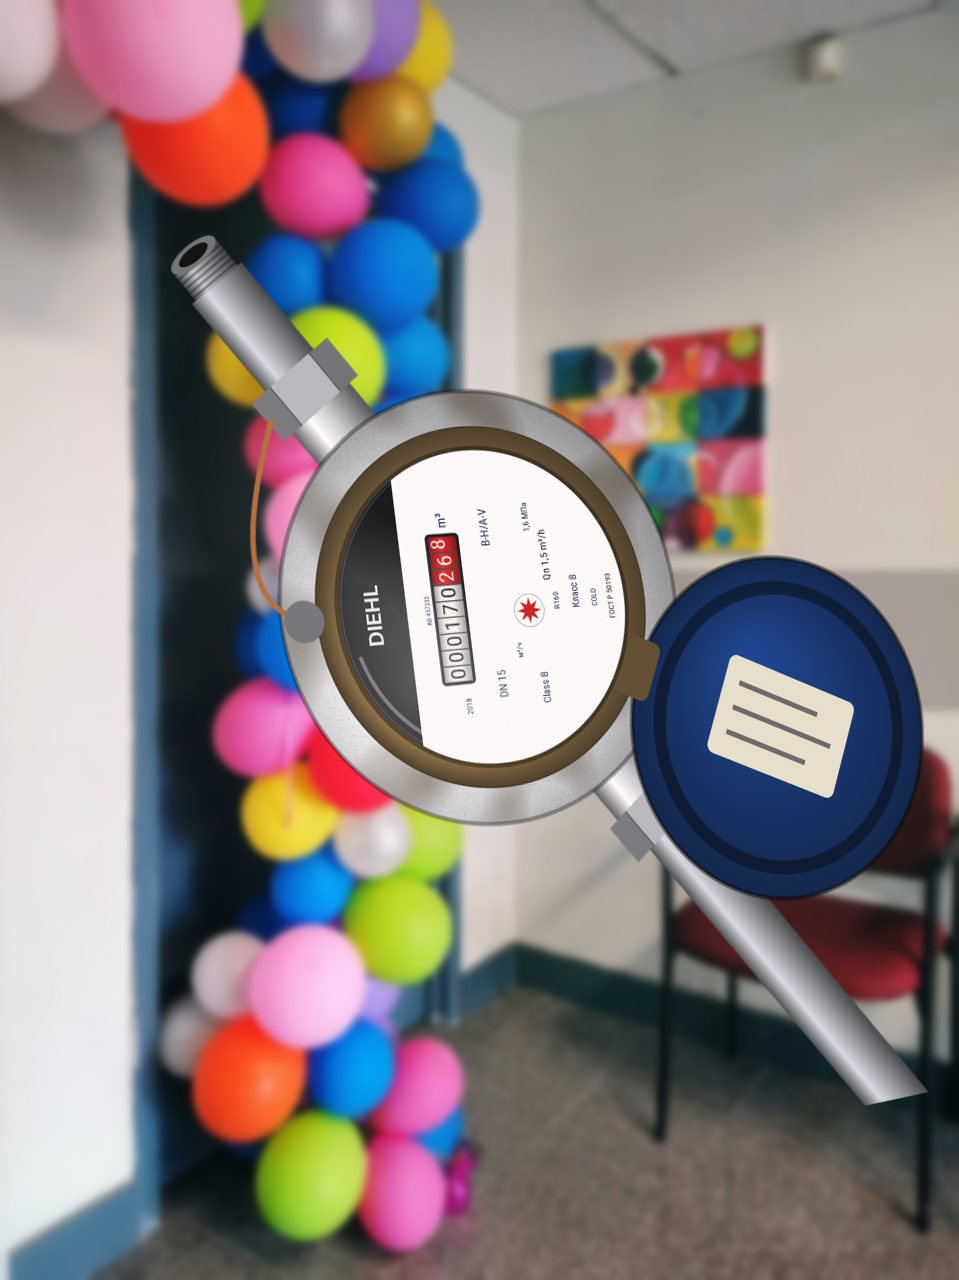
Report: 170.268m³
